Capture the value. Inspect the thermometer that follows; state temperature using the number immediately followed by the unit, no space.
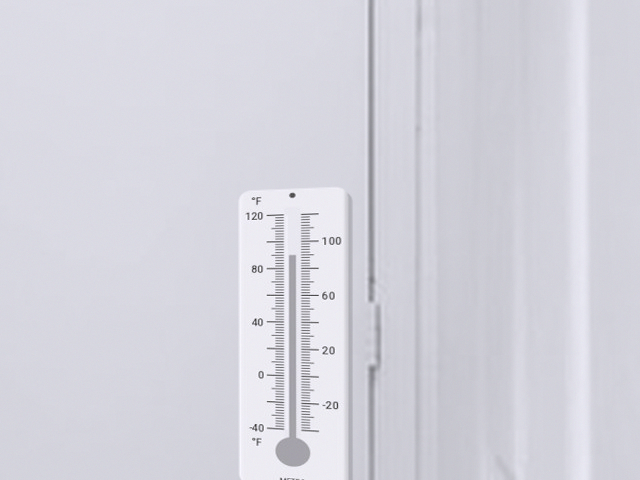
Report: 90°F
